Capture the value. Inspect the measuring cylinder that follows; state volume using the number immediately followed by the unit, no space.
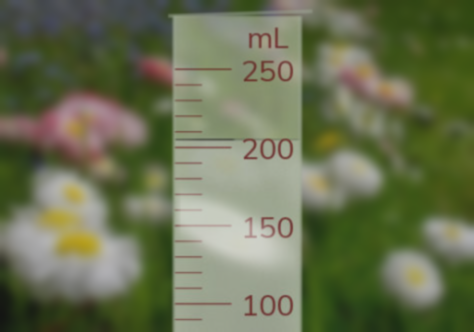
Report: 205mL
